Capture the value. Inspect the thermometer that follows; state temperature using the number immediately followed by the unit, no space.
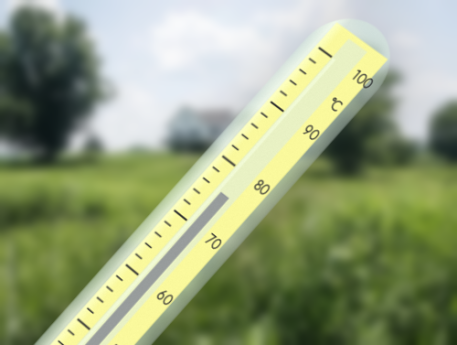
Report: 76°C
